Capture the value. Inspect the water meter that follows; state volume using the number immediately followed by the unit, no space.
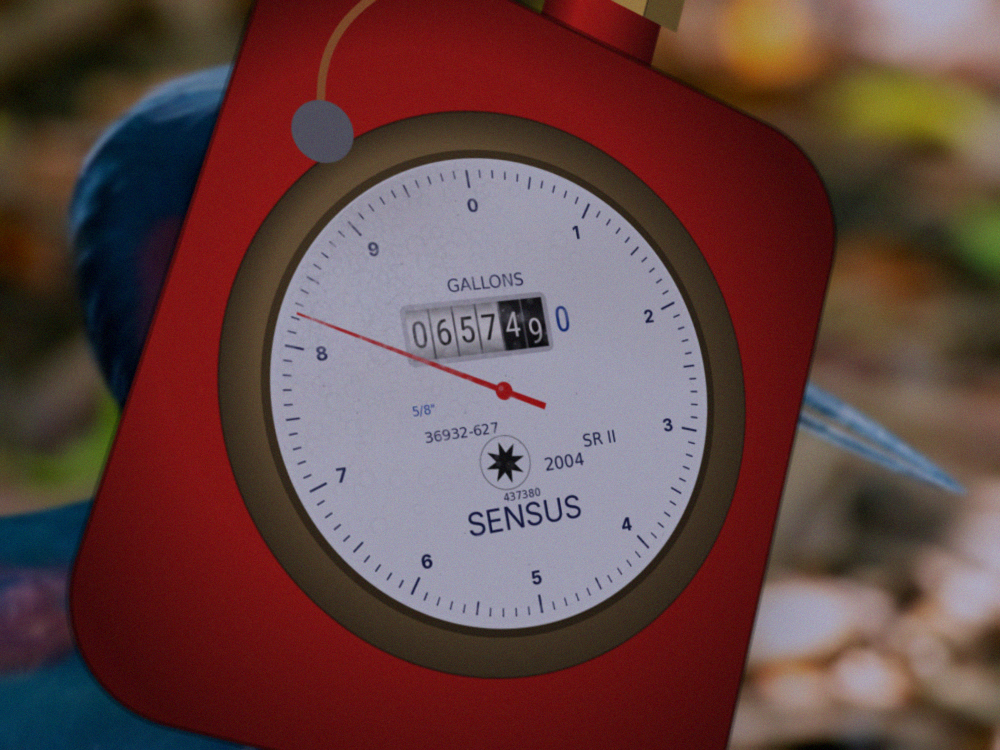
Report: 657488.2gal
